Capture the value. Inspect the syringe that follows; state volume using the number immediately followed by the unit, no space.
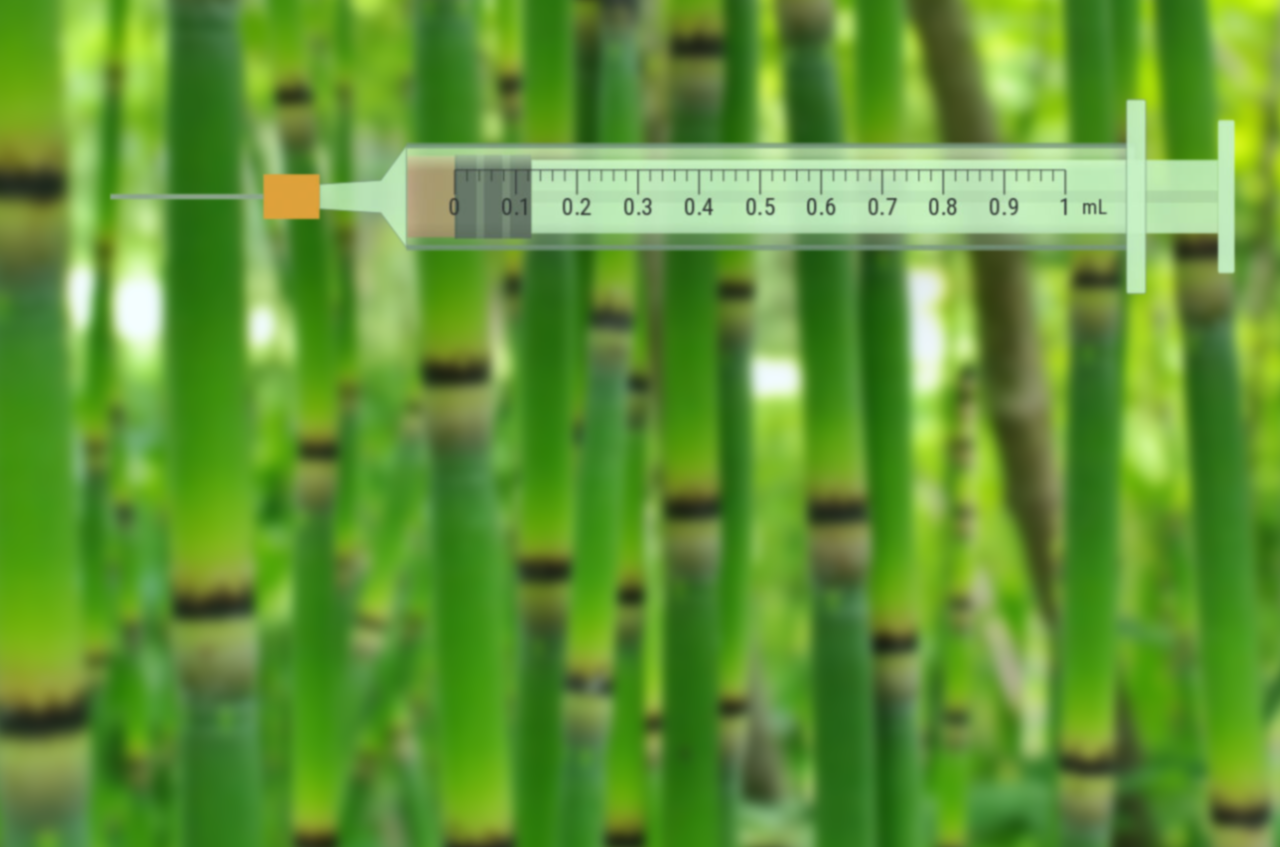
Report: 0mL
